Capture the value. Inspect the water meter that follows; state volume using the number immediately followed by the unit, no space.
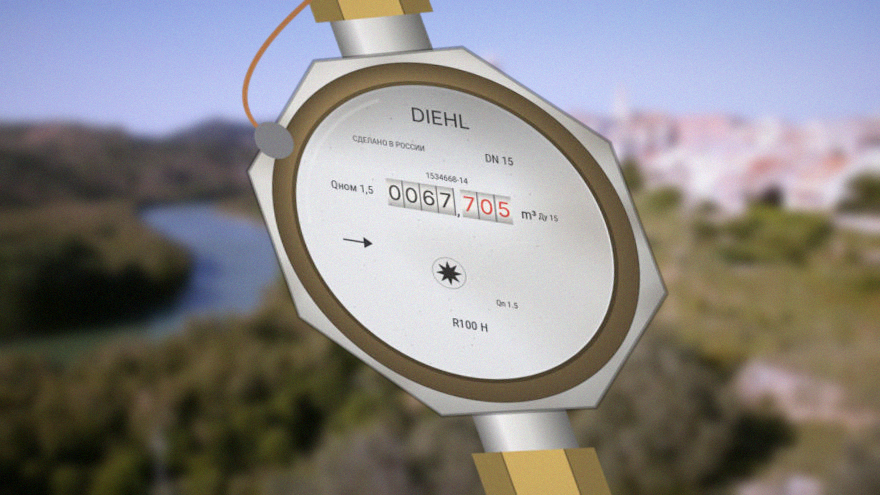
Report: 67.705m³
